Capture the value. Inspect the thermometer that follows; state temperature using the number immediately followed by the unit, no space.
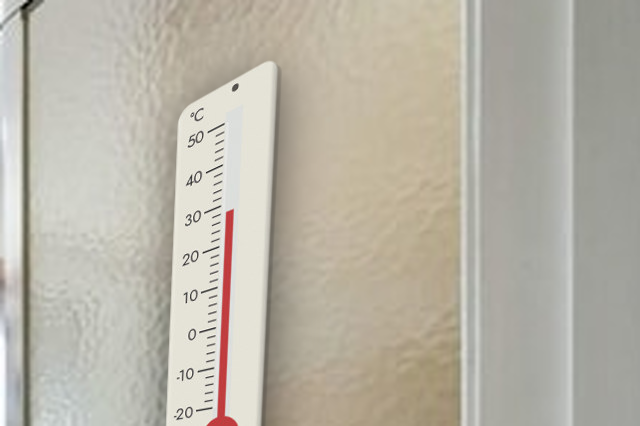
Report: 28°C
